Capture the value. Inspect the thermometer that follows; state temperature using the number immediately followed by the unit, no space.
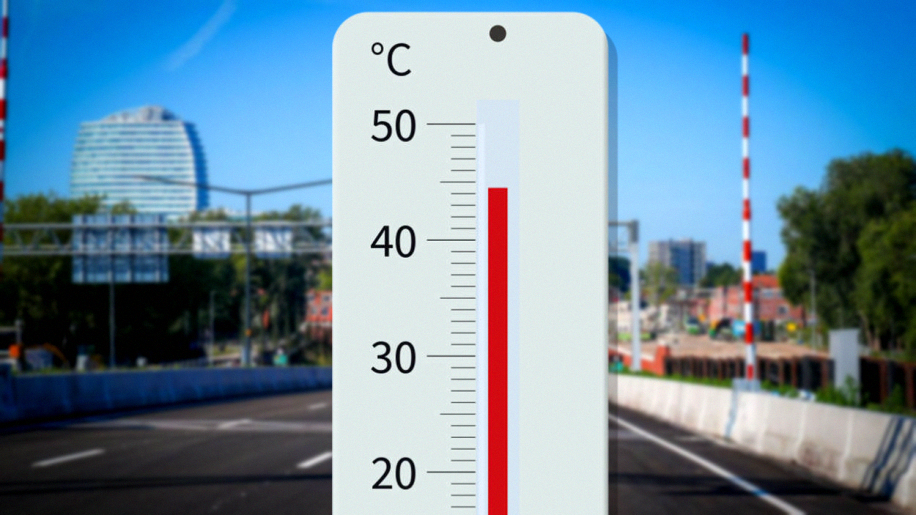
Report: 44.5°C
